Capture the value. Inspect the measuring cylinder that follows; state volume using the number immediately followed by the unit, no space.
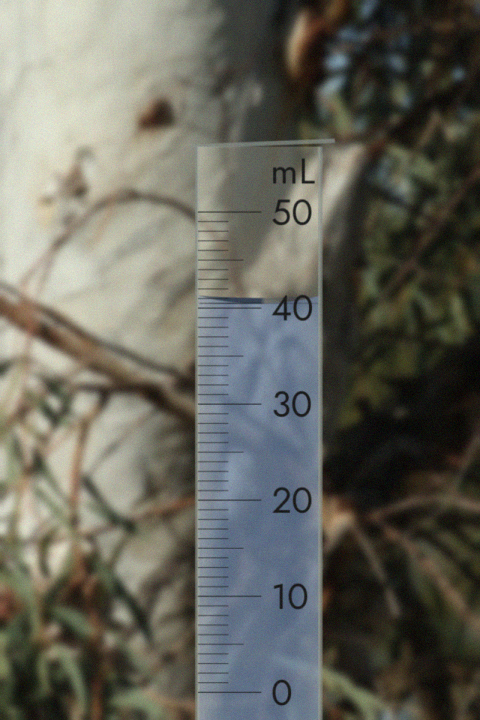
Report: 40.5mL
